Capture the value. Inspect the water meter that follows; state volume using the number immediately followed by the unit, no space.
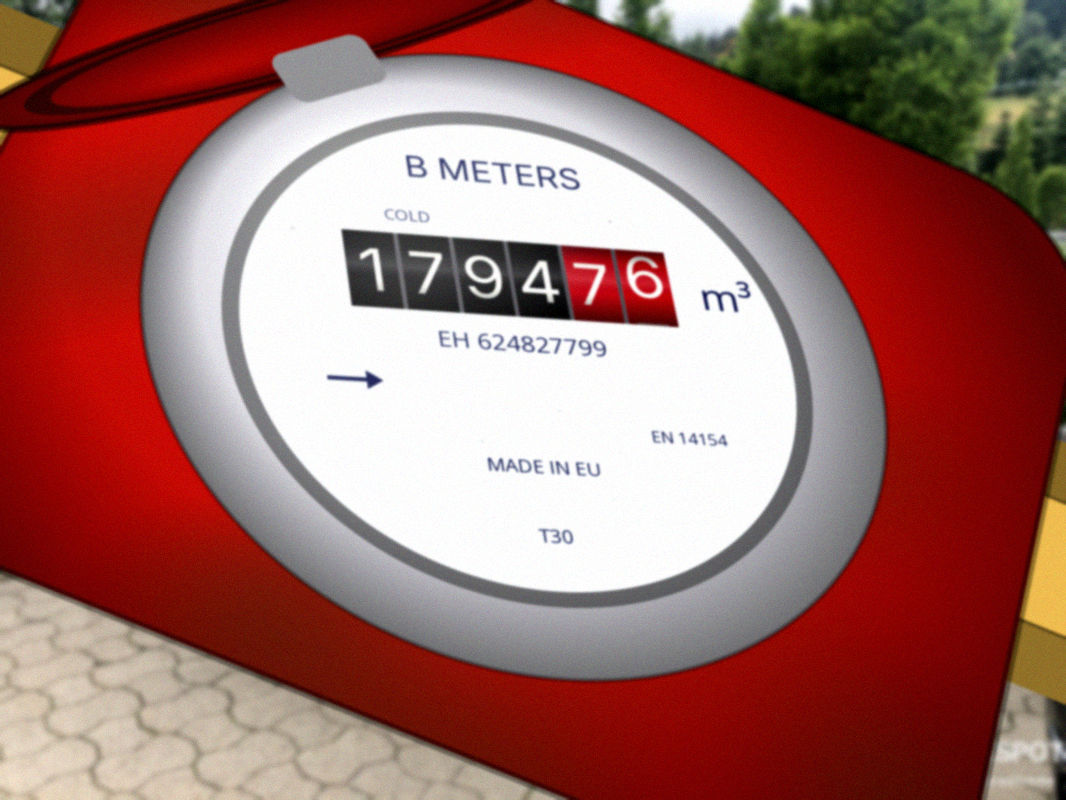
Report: 1794.76m³
